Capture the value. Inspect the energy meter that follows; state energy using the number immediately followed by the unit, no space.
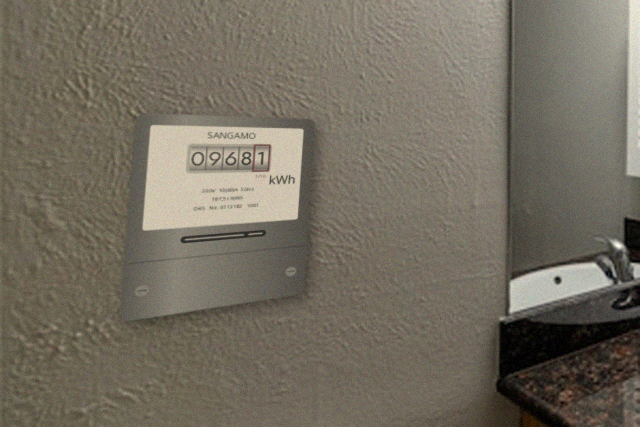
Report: 968.1kWh
